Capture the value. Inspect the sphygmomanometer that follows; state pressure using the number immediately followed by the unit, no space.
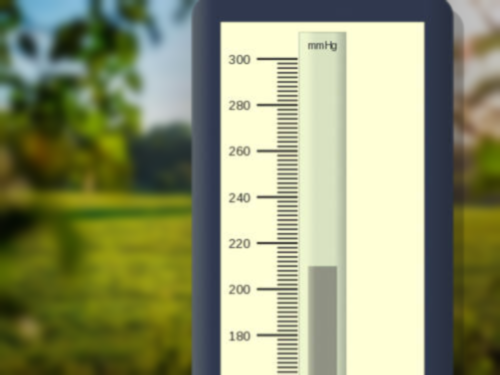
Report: 210mmHg
